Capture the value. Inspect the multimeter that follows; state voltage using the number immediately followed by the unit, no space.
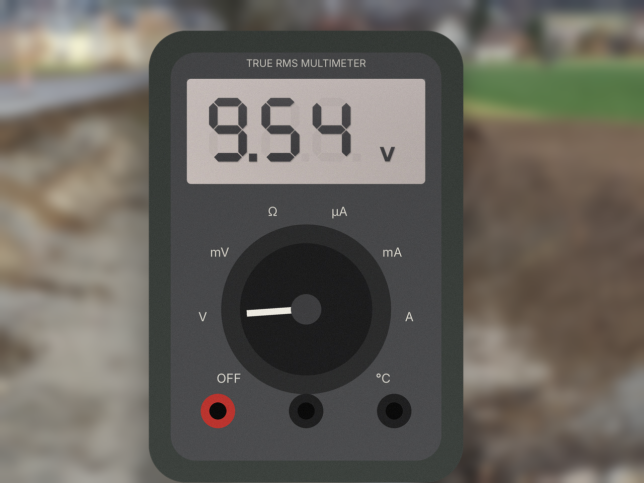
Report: 9.54V
